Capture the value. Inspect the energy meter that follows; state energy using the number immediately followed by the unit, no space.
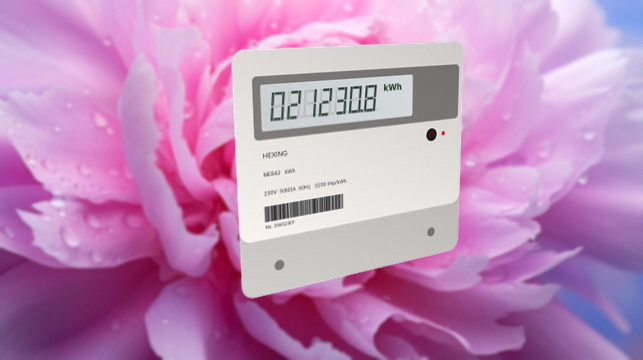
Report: 21230.8kWh
